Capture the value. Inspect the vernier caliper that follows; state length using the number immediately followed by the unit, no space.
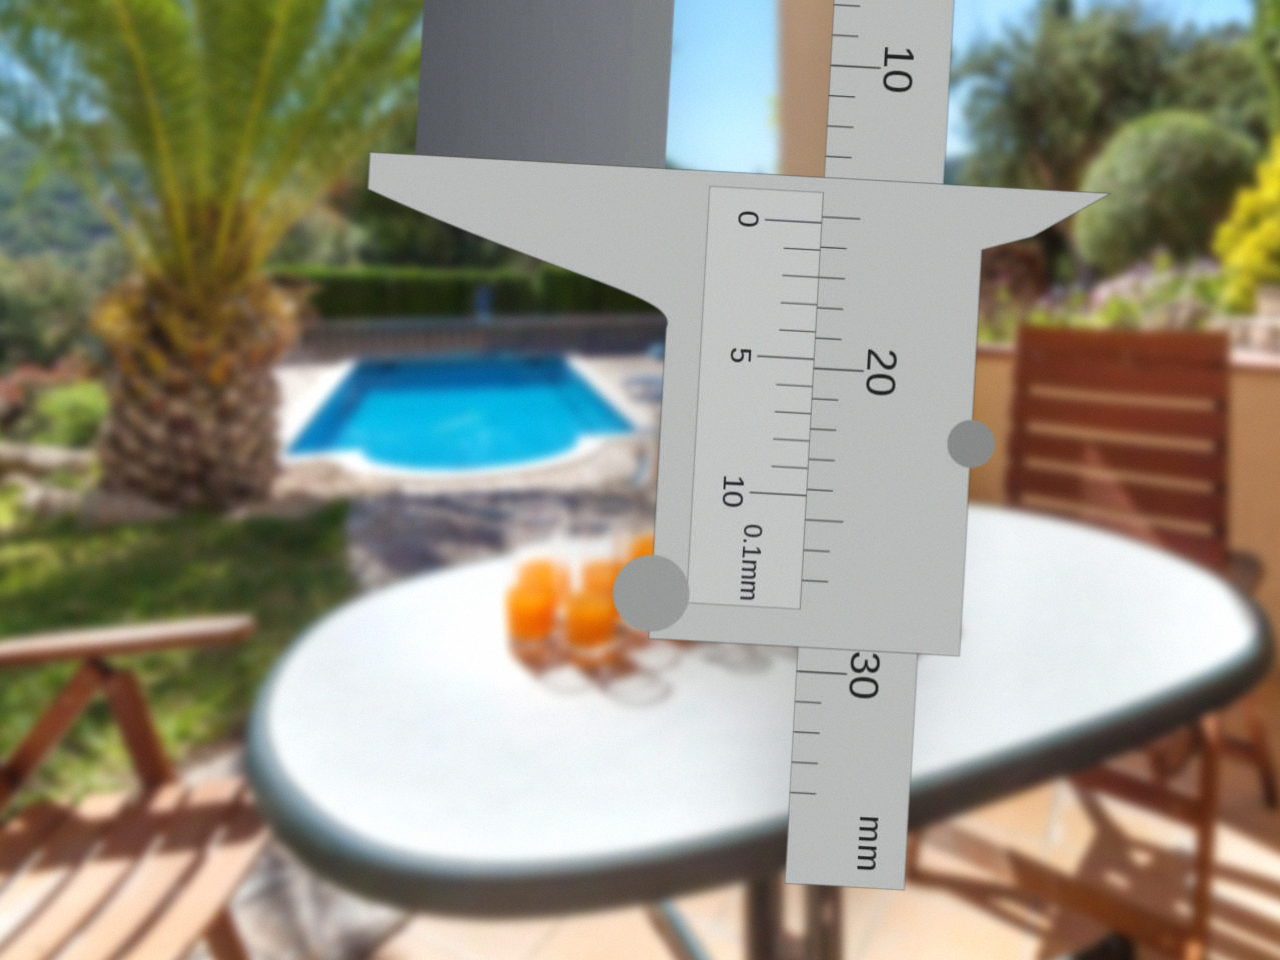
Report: 15.2mm
